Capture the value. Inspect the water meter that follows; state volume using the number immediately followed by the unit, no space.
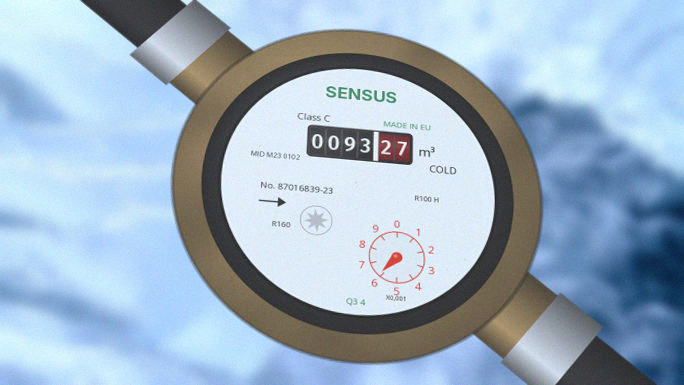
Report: 93.276m³
